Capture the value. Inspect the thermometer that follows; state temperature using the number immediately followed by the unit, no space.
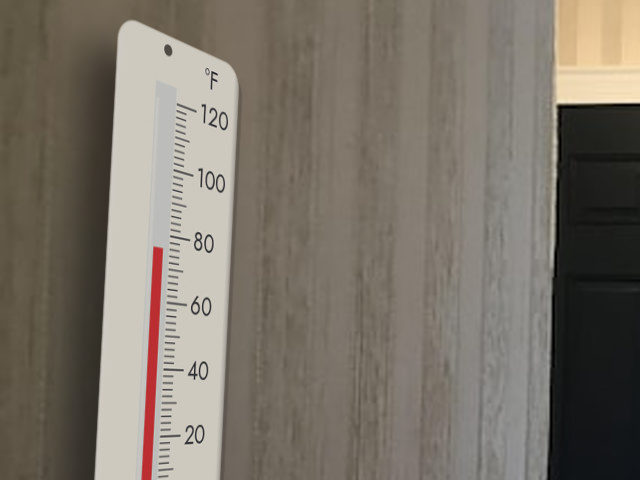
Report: 76°F
